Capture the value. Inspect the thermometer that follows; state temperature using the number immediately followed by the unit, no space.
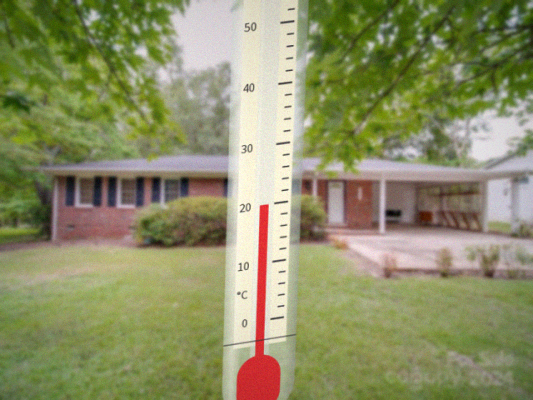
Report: 20°C
